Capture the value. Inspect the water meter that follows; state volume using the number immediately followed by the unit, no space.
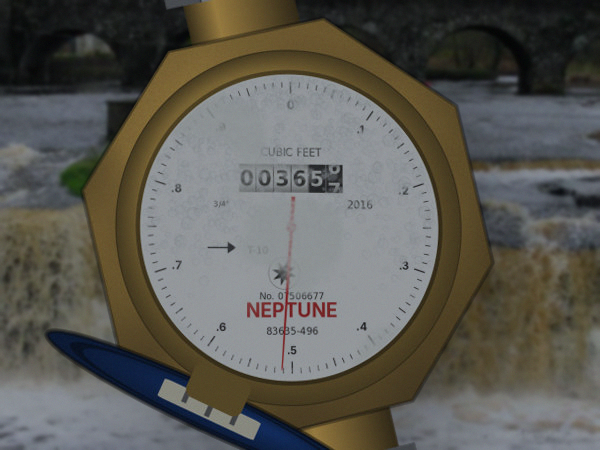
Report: 3656.51ft³
